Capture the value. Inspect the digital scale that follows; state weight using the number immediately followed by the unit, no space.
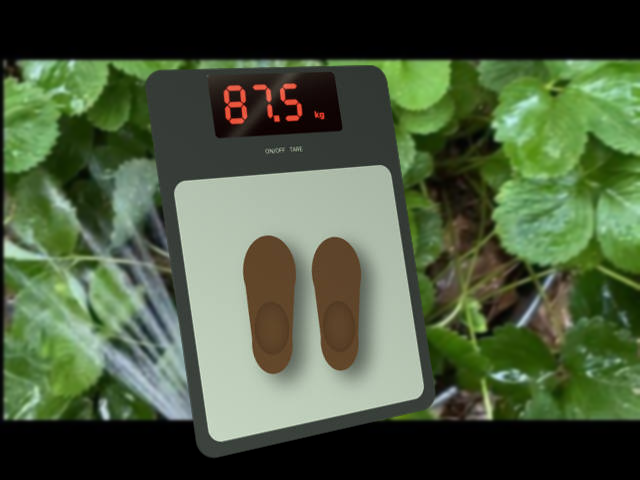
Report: 87.5kg
